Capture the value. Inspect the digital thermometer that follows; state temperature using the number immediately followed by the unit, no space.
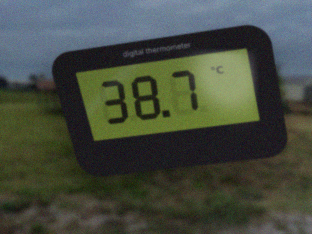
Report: 38.7°C
